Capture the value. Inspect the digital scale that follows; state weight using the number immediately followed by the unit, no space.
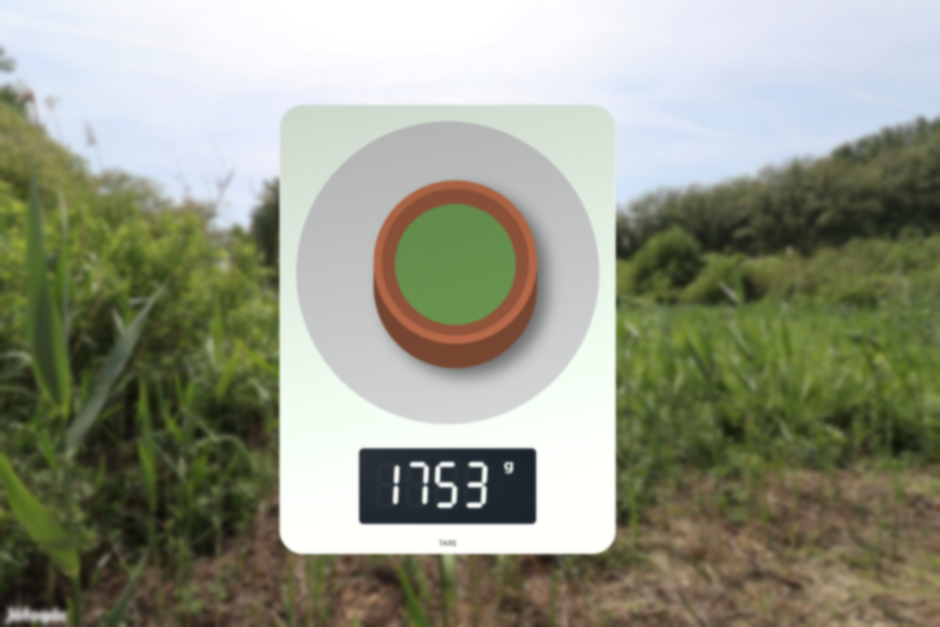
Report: 1753g
